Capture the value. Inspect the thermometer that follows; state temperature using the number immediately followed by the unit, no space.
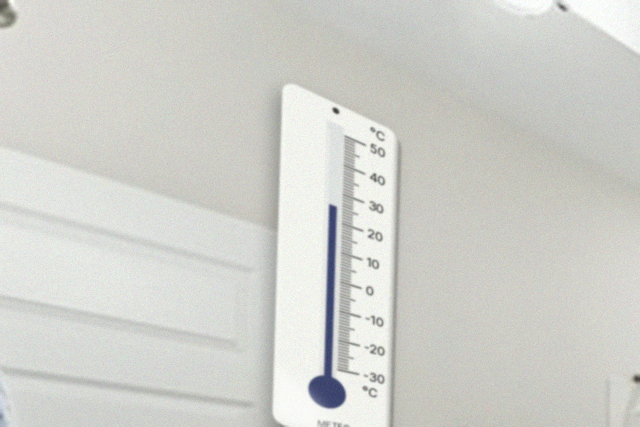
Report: 25°C
